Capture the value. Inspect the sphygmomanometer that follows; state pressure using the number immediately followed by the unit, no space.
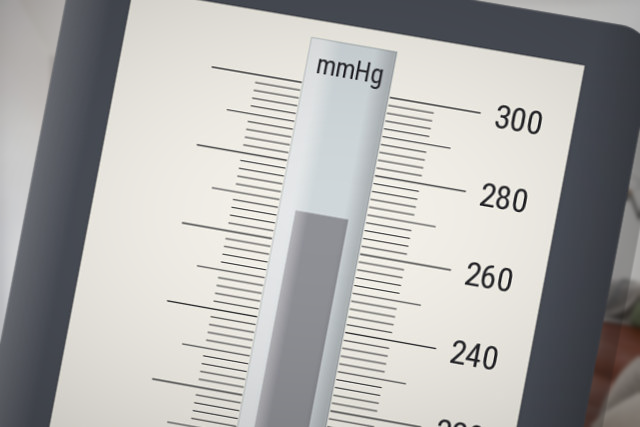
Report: 268mmHg
